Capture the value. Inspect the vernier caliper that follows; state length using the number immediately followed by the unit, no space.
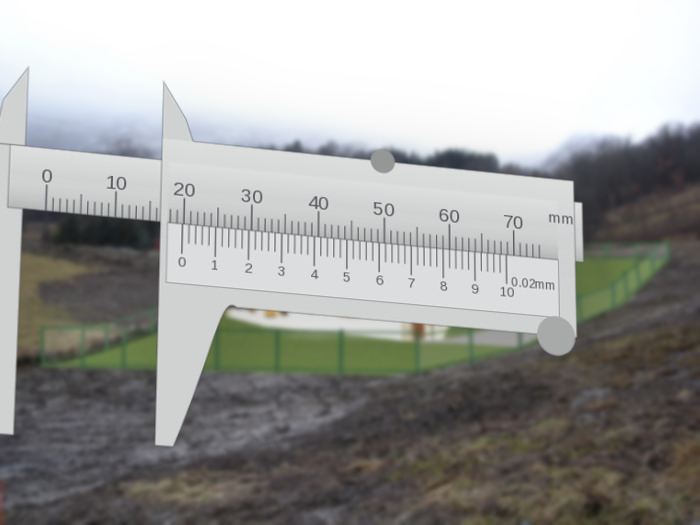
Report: 19.8mm
